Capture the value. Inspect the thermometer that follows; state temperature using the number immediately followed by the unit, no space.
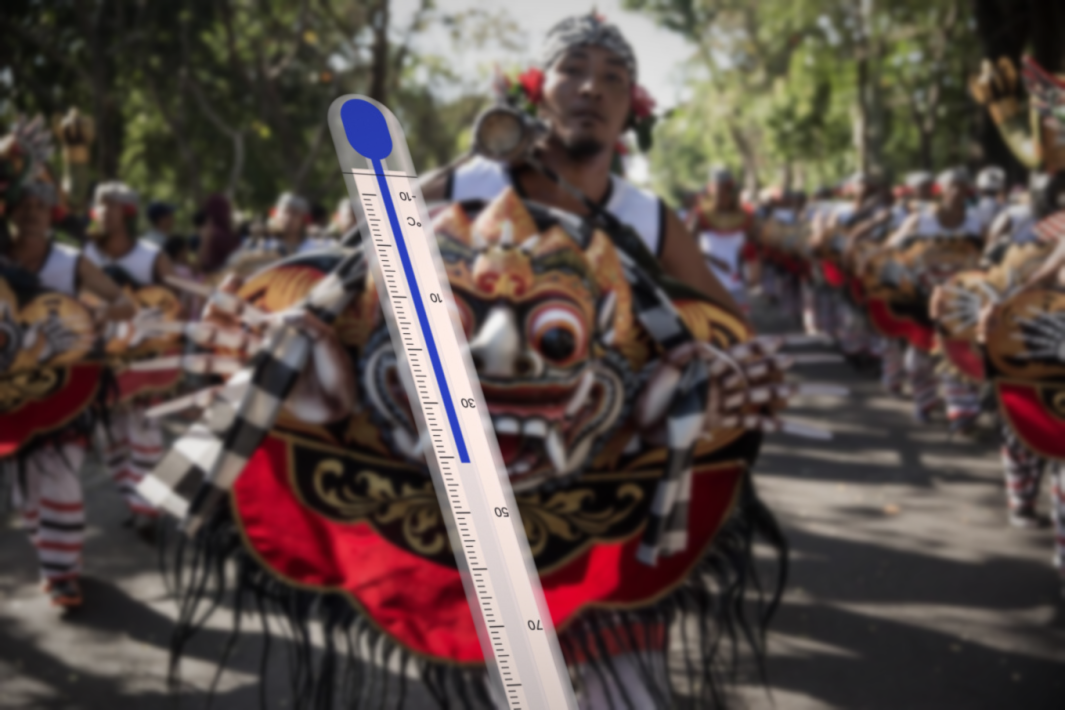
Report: 41°C
